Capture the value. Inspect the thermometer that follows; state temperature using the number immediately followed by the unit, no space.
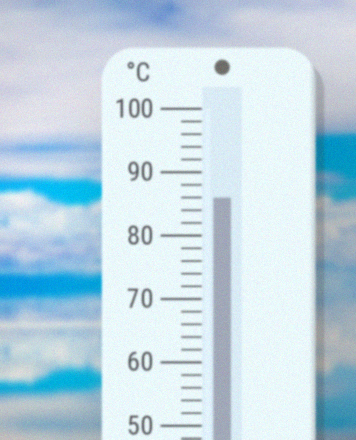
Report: 86°C
